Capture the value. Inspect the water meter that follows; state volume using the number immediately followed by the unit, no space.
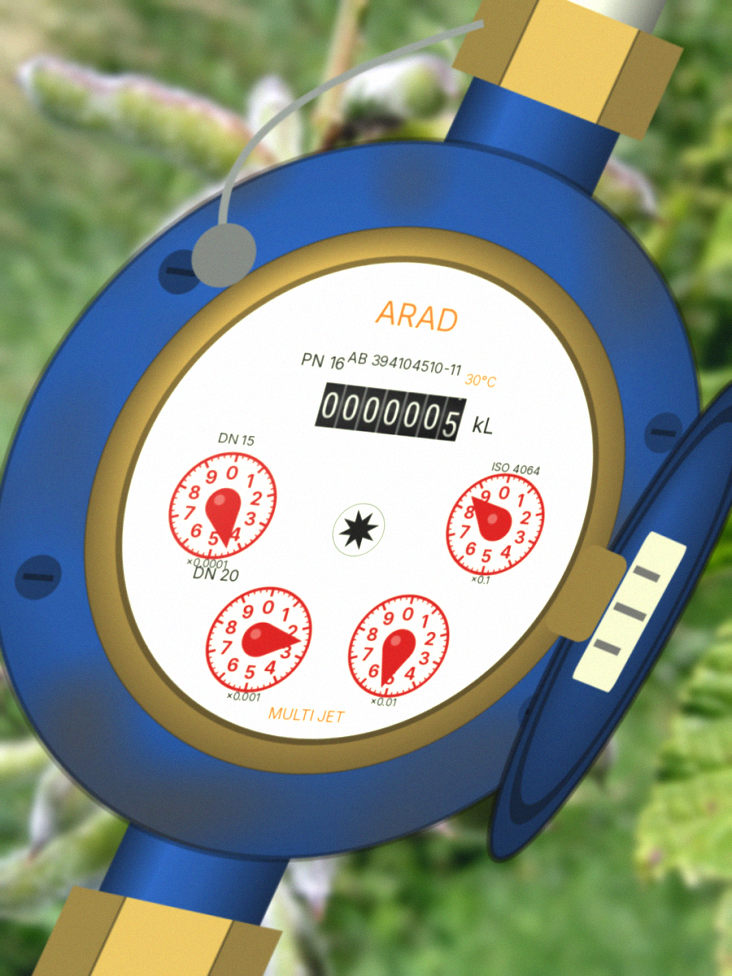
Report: 4.8524kL
